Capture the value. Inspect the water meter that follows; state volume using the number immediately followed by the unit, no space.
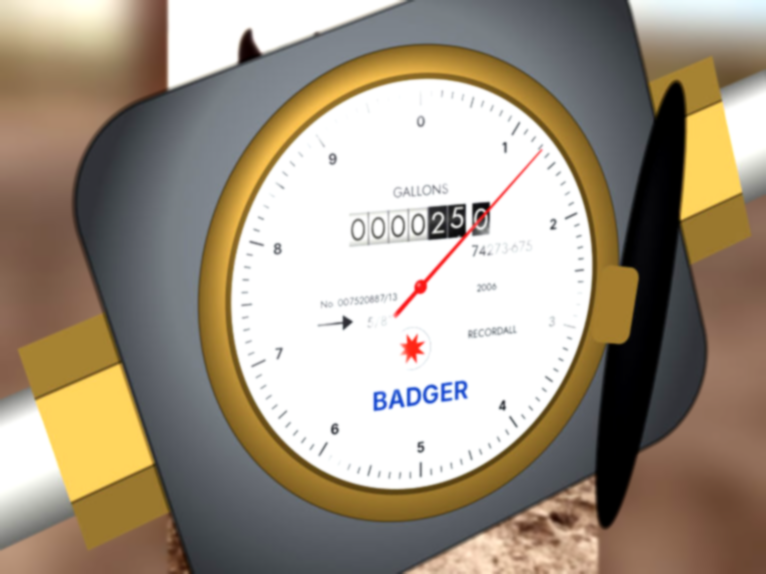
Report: 251.3gal
